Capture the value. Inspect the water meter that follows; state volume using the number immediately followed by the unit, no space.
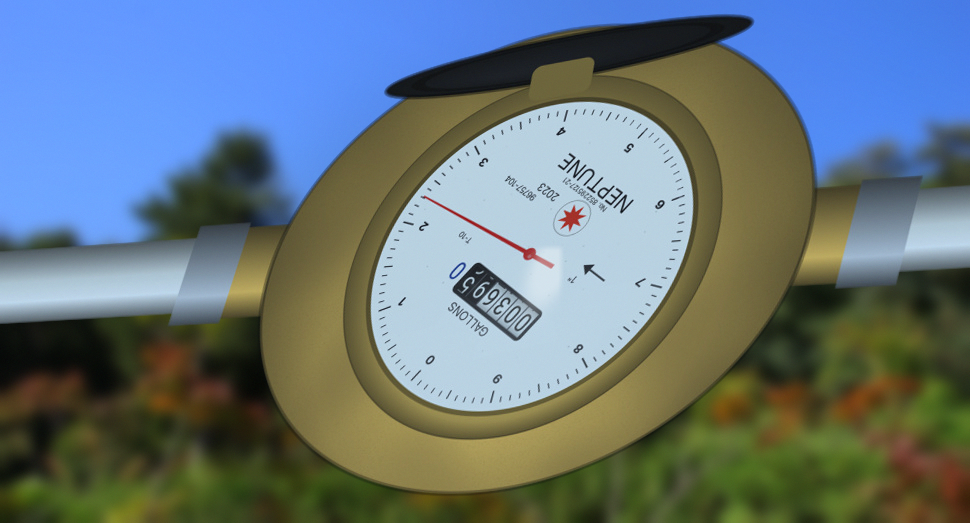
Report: 36952.3gal
